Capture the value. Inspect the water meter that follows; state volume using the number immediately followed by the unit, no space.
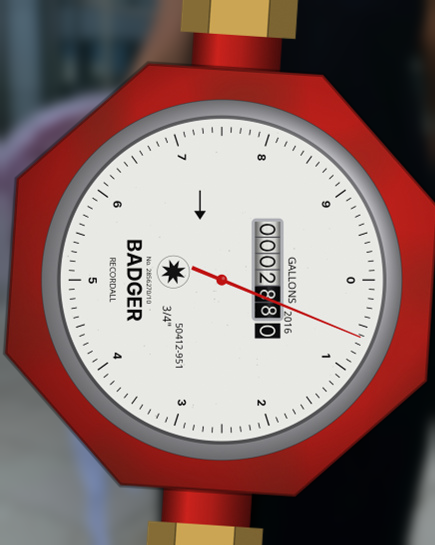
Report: 2880.6gal
